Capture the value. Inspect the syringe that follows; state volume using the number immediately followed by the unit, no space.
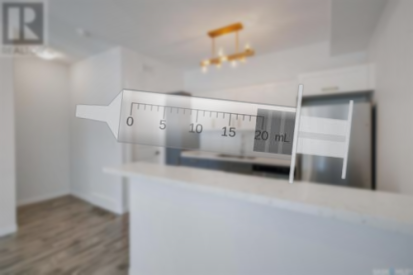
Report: 19mL
